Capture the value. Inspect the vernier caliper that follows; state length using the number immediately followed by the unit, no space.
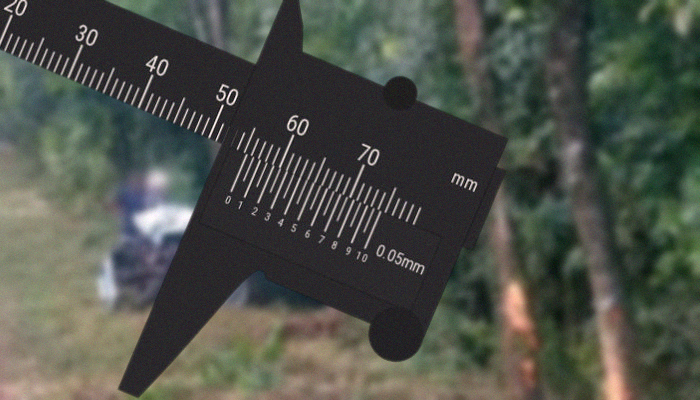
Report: 55.4mm
